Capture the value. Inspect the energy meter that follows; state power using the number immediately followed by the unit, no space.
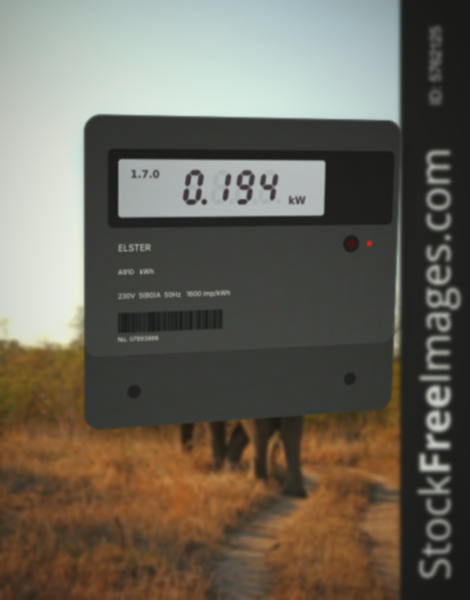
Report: 0.194kW
